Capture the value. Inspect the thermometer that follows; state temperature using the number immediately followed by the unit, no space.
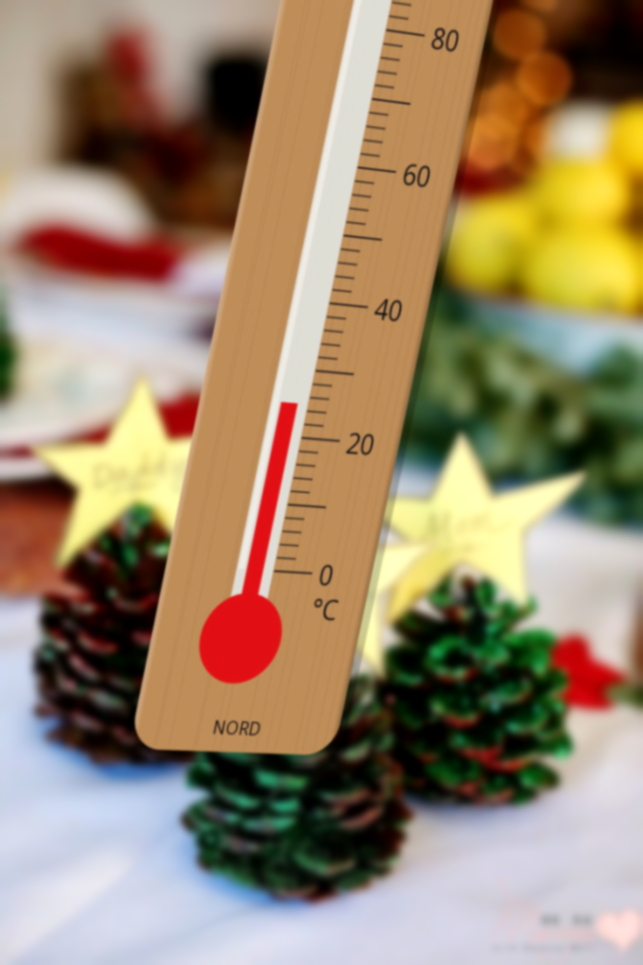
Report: 25°C
